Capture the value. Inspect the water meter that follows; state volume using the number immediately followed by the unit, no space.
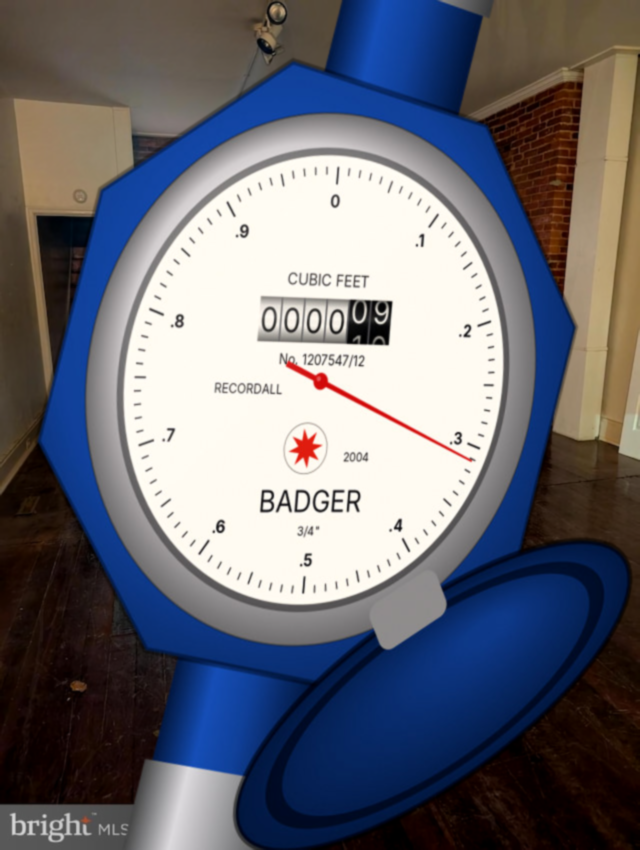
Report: 9.31ft³
